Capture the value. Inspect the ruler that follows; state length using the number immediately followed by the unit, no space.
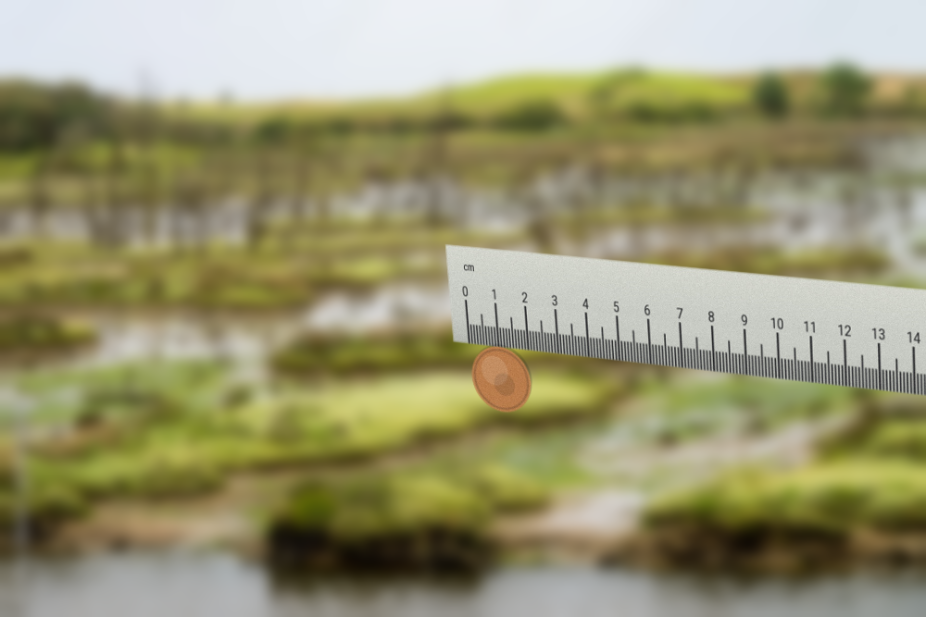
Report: 2cm
